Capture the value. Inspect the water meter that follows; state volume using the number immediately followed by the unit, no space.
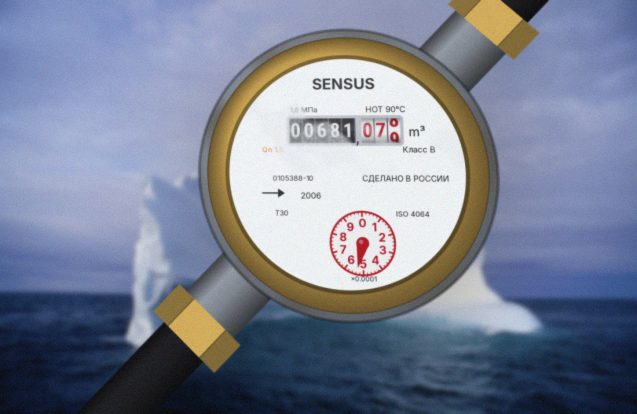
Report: 681.0785m³
